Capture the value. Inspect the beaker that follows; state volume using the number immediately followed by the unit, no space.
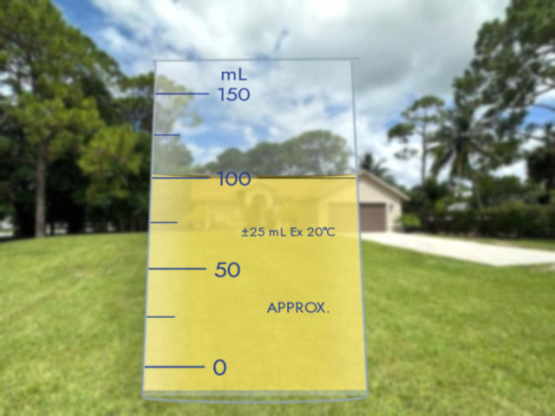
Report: 100mL
